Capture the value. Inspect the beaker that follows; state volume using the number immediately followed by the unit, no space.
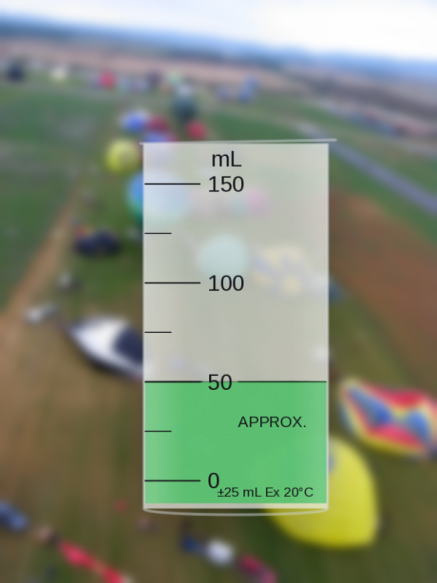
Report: 50mL
